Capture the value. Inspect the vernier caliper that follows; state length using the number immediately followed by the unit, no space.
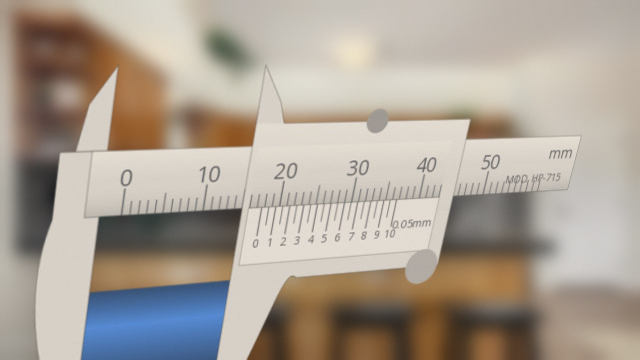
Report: 17.6mm
